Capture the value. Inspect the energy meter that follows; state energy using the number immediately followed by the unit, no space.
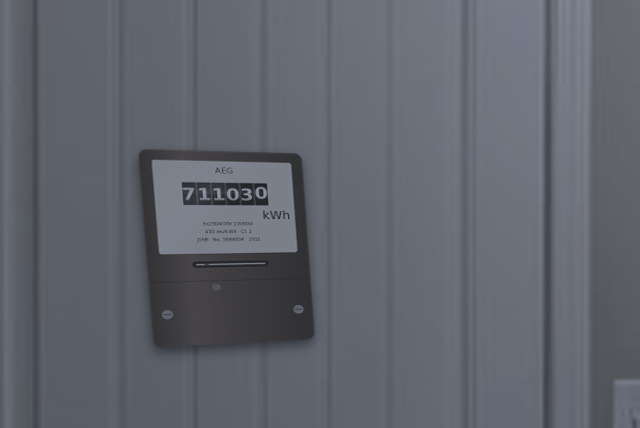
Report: 711030kWh
